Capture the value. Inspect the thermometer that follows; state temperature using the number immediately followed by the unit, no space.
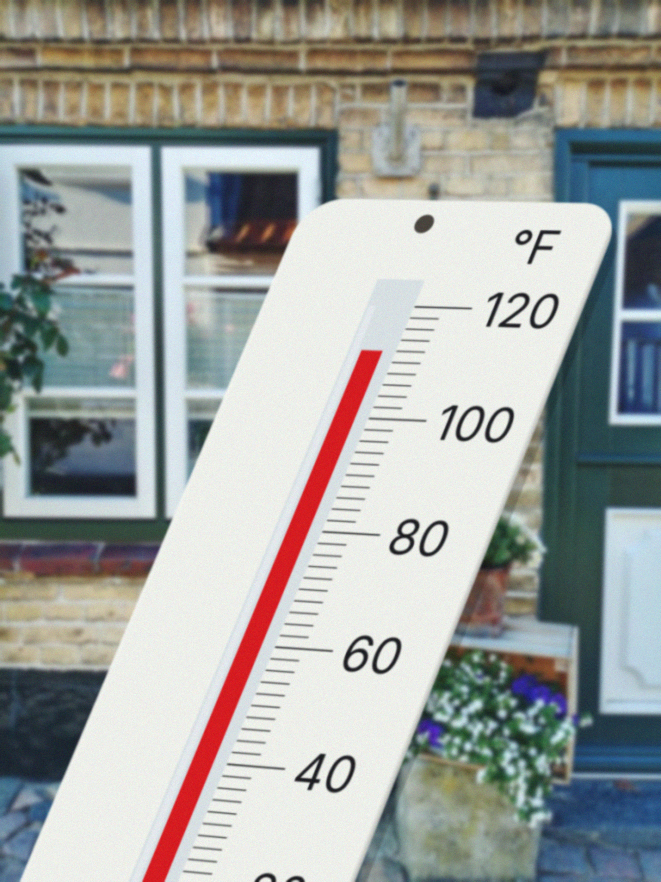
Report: 112°F
